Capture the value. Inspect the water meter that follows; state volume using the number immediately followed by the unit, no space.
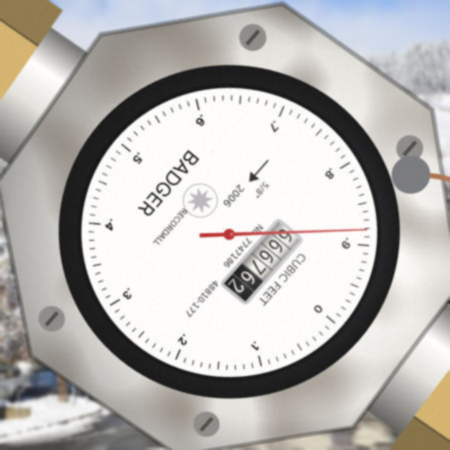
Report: 666761.88ft³
